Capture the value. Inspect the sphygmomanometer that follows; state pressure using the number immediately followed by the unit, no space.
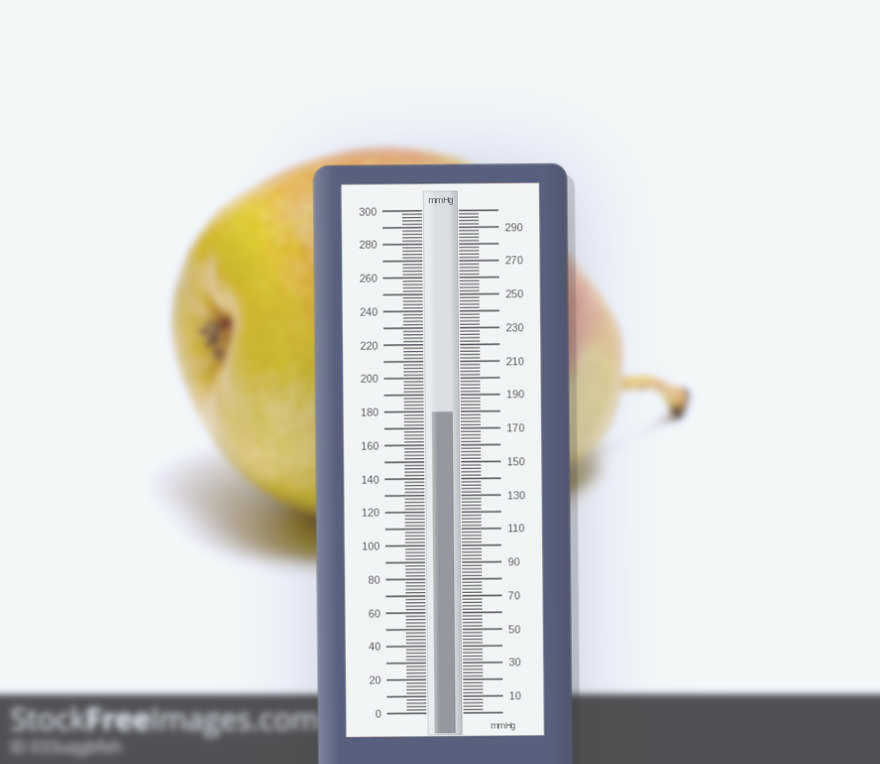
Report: 180mmHg
